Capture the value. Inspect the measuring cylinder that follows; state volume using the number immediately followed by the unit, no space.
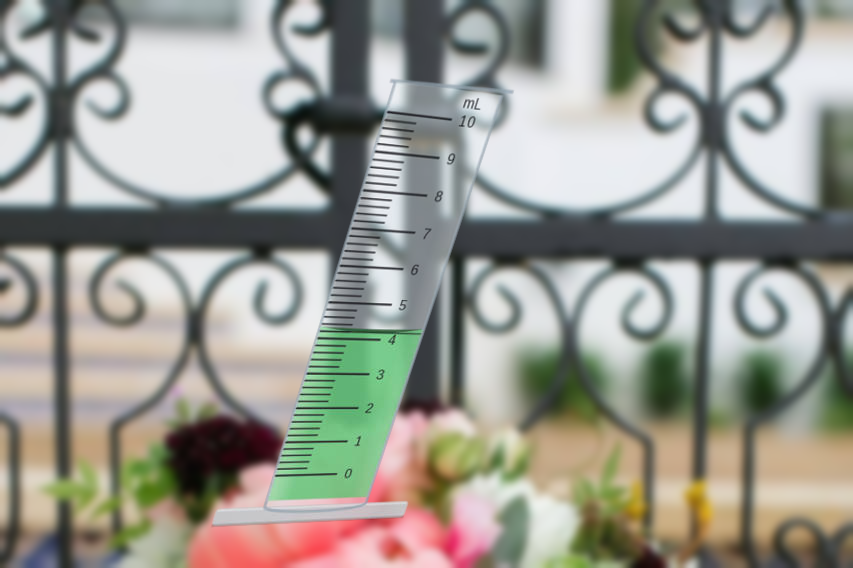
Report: 4.2mL
